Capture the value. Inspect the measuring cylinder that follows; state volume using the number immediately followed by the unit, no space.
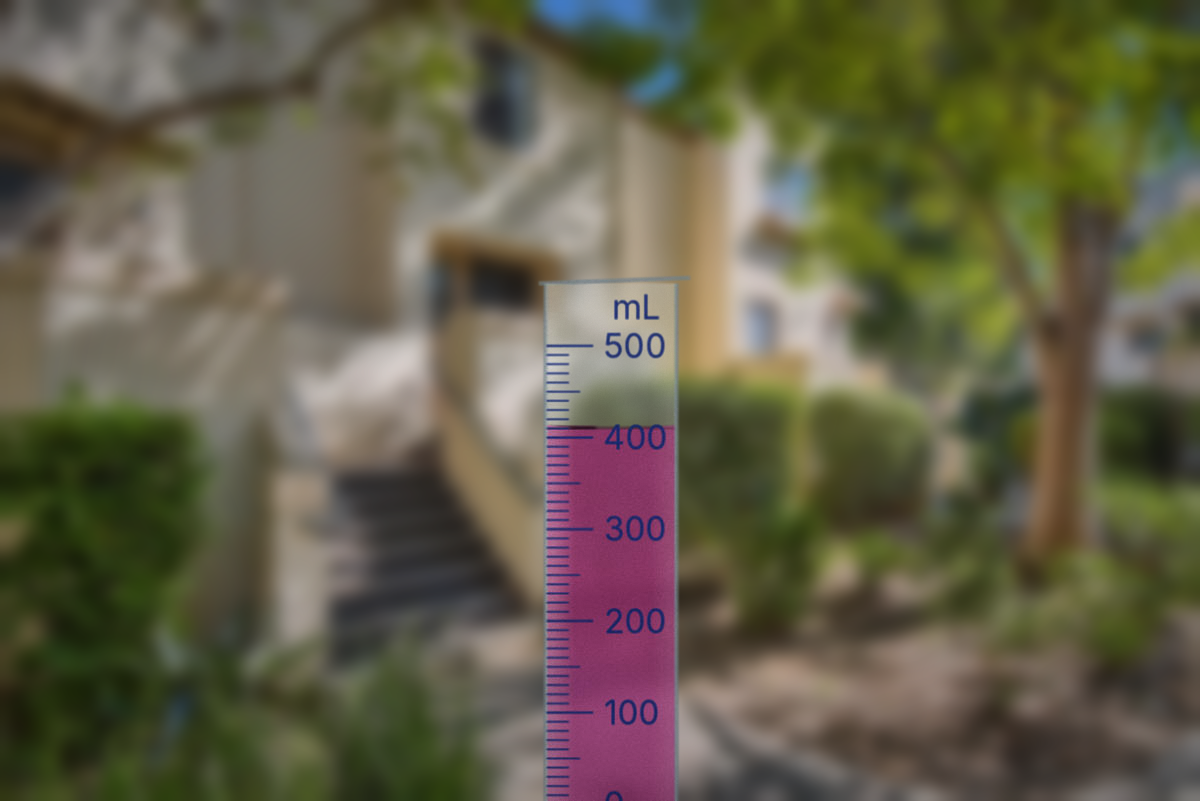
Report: 410mL
